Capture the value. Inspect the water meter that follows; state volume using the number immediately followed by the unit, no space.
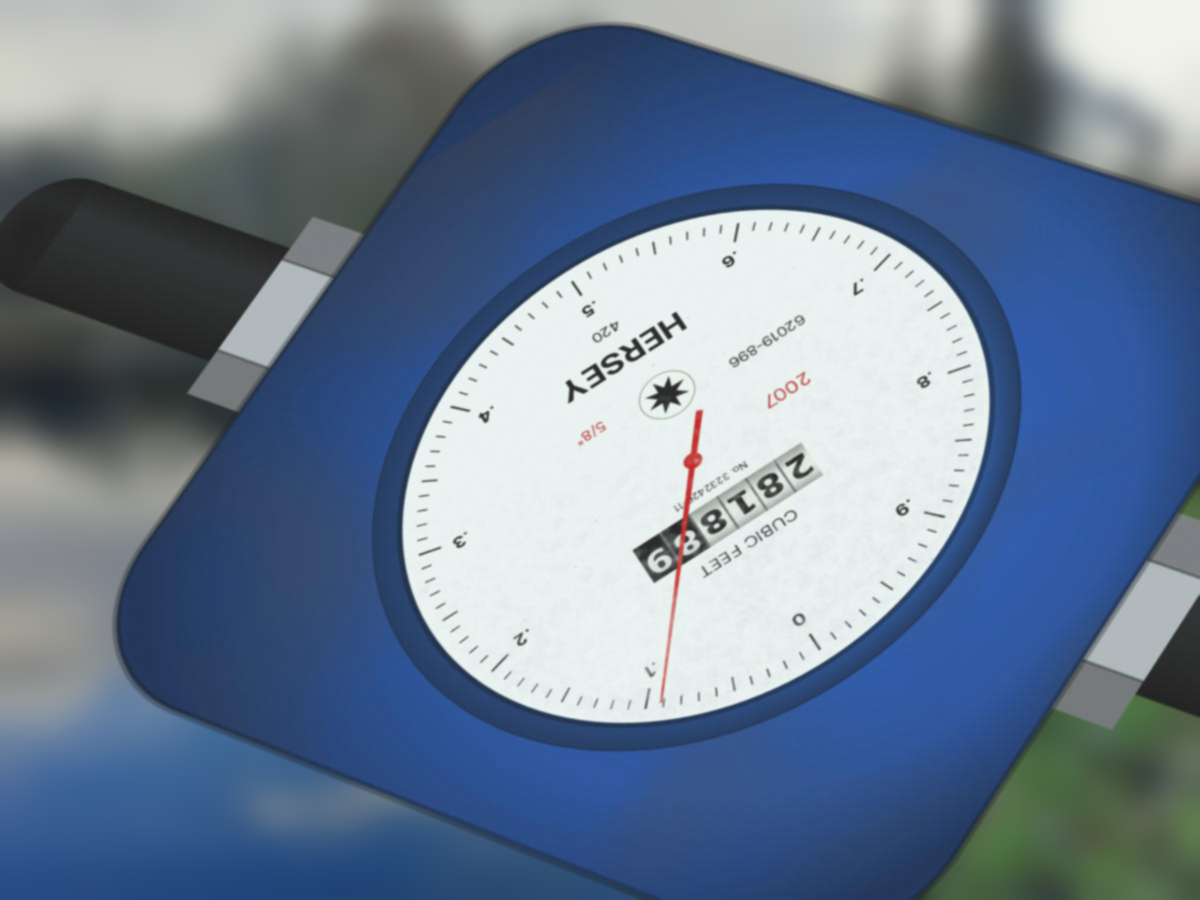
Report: 281889.09ft³
